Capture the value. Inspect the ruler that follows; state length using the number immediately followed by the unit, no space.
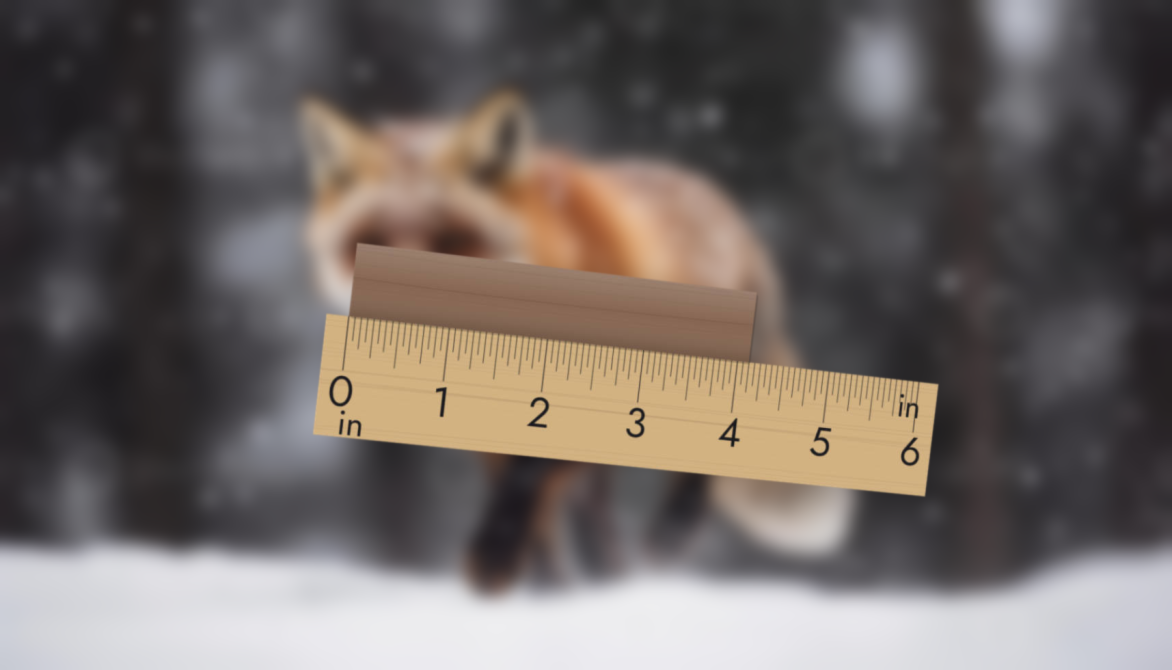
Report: 4.125in
